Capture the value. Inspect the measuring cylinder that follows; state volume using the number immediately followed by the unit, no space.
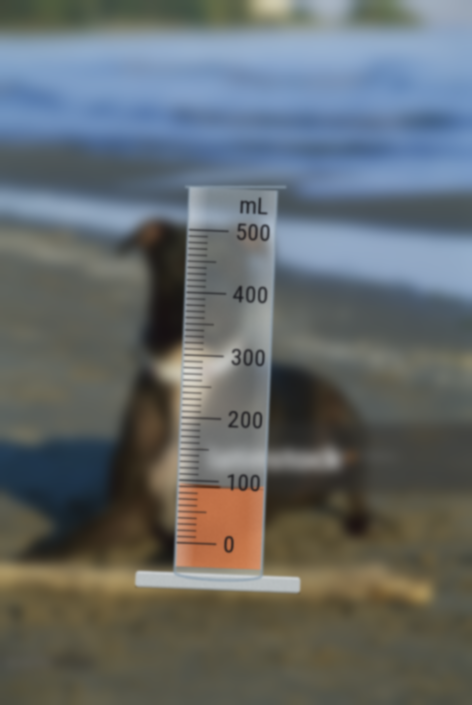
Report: 90mL
